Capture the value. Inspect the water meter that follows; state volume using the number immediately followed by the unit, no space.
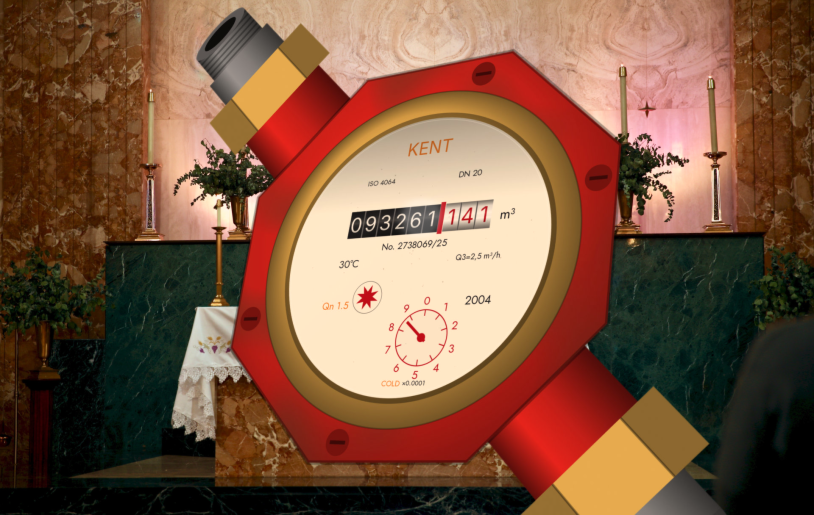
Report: 93261.1418m³
